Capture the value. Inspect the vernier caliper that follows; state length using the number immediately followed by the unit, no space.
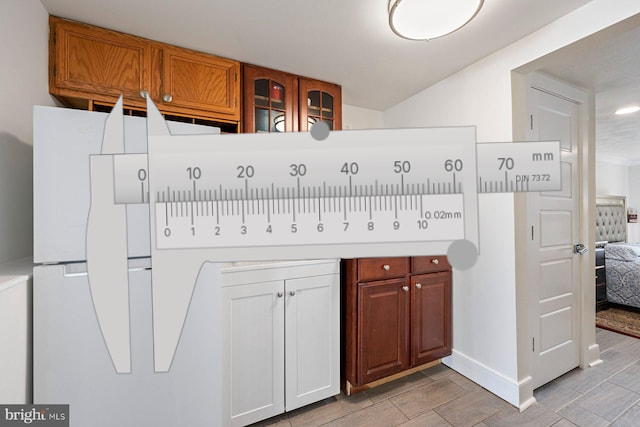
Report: 4.5mm
